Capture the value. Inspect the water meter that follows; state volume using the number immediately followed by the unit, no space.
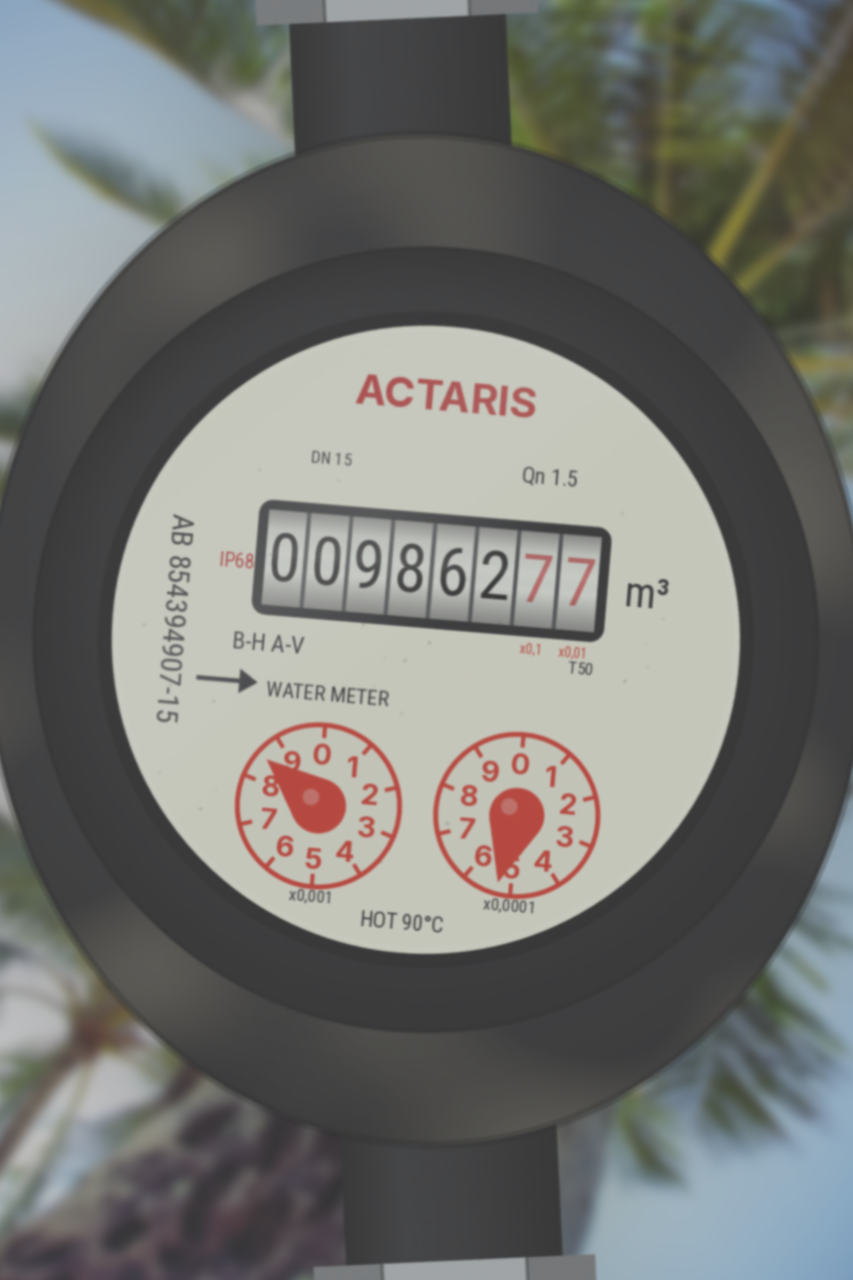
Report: 9862.7785m³
